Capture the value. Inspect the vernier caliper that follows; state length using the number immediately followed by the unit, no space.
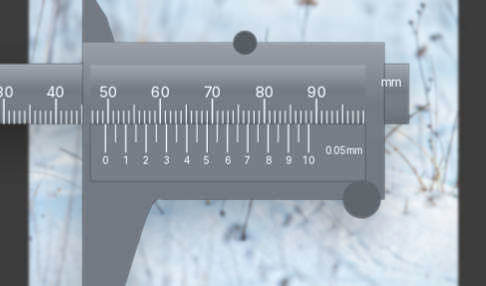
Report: 49.5mm
